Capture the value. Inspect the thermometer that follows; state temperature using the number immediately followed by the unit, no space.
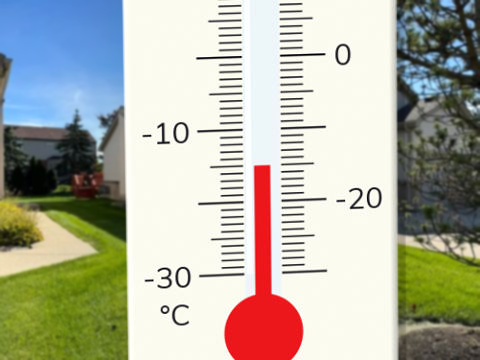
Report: -15°C
